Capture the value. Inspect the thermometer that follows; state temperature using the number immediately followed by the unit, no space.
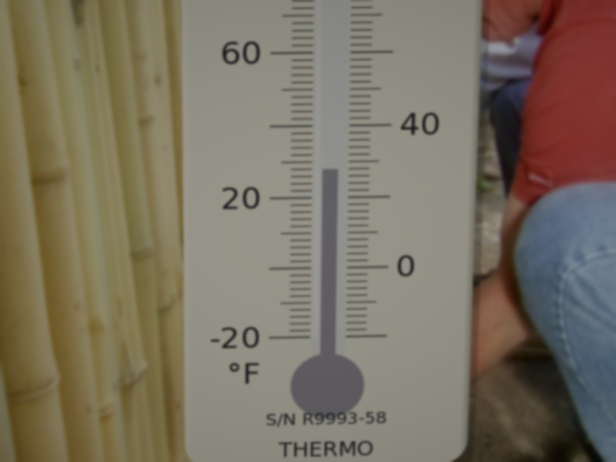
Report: 28°F
